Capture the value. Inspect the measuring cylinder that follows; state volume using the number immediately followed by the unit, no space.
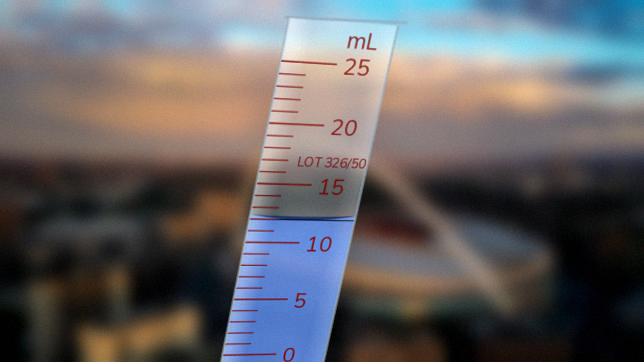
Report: 12mL
